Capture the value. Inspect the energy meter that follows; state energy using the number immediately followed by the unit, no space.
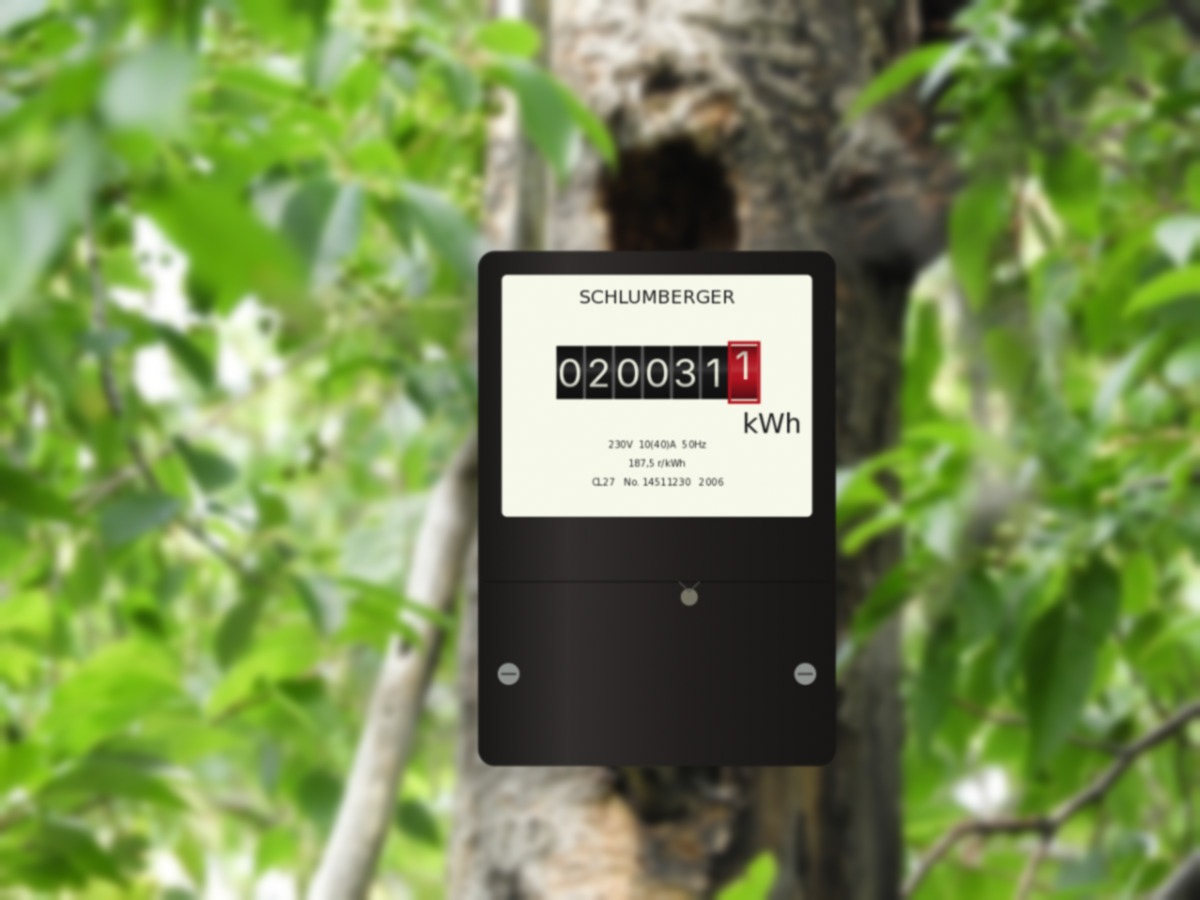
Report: 20031.1kWh
